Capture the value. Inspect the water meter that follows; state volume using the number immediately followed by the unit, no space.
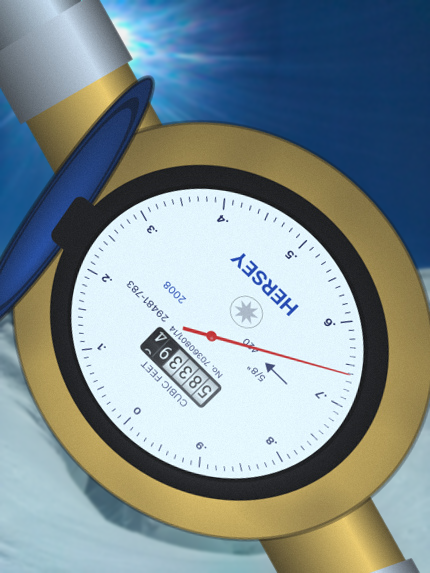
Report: 583393.66ft³
